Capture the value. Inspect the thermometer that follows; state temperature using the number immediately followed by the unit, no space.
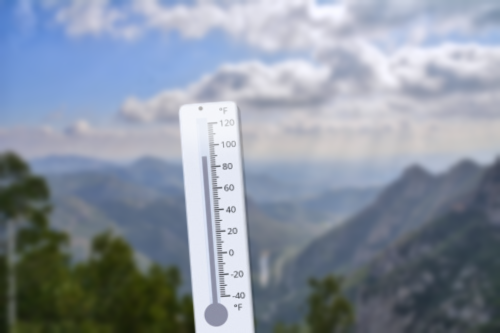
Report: 90°F
